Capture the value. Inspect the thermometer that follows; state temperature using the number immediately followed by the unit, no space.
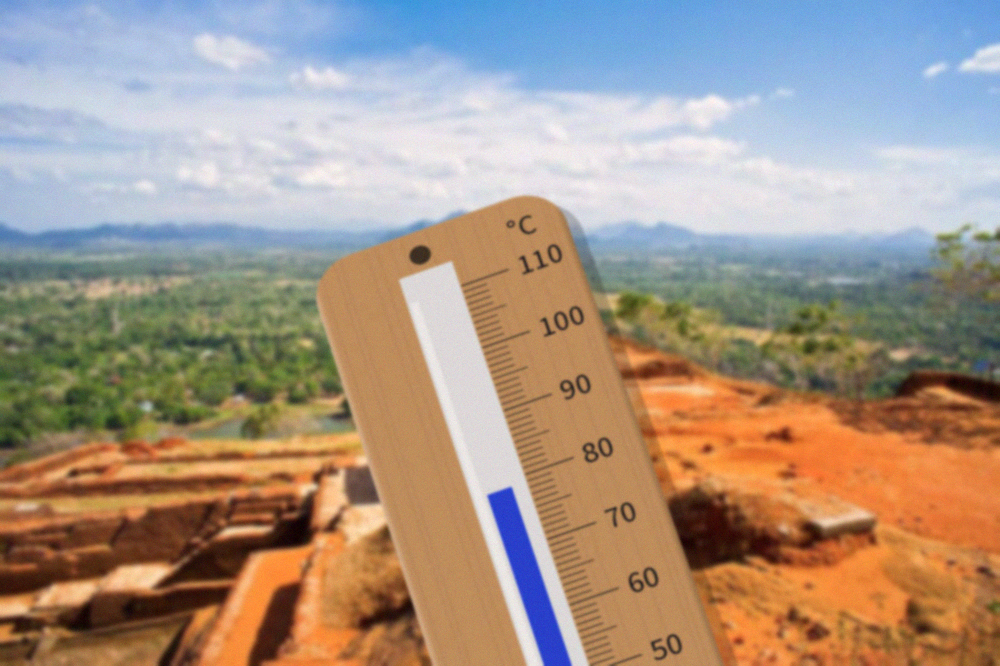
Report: 79°C
